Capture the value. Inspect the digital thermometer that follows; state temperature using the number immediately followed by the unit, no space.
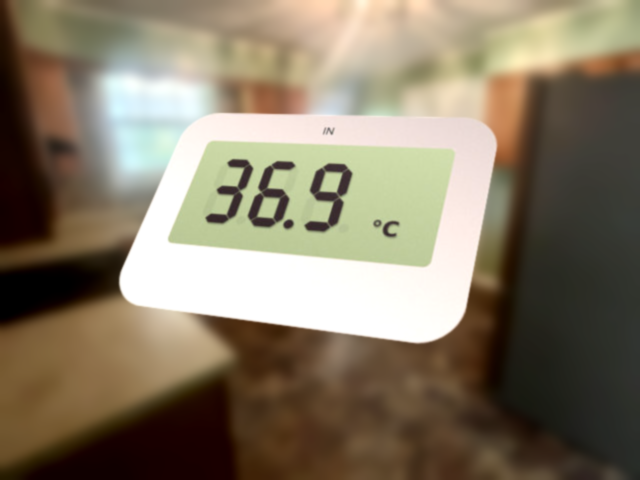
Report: 36.9°C
